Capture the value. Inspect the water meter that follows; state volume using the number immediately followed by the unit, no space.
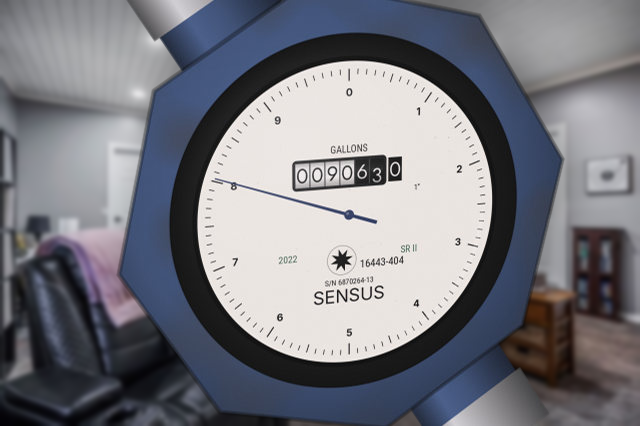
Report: 90628.0gal
